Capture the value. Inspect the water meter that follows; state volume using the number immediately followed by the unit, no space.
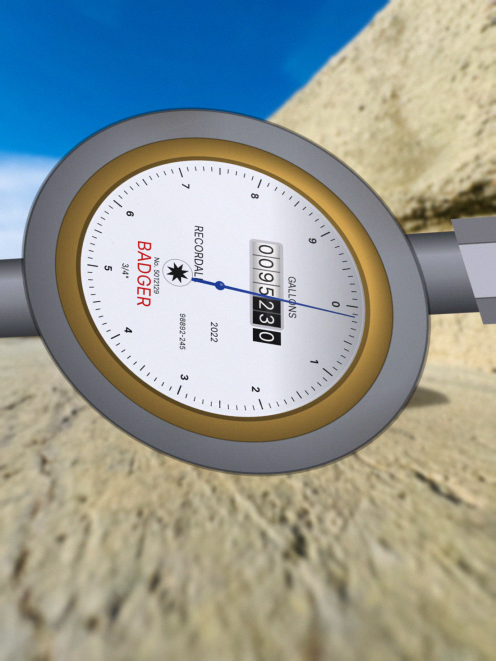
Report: 95230.1gal
